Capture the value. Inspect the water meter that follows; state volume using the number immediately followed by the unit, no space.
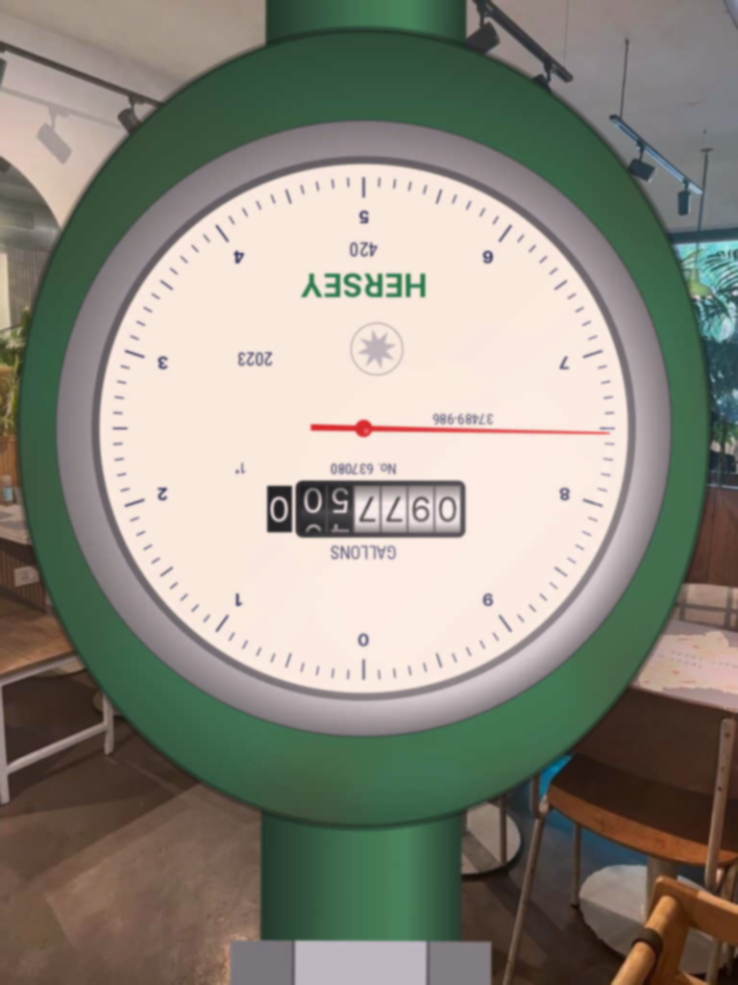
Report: 977497.5gal
